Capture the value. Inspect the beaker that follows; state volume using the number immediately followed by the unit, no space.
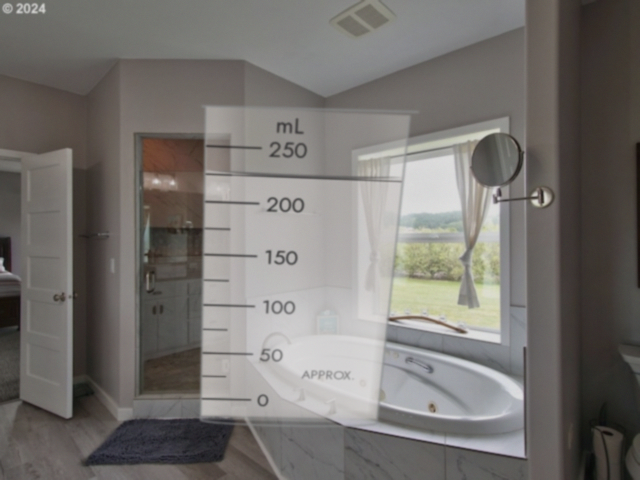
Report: 225mL
